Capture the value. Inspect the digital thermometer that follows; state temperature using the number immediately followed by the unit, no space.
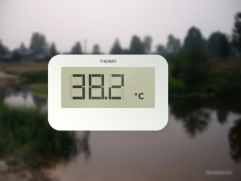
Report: 38.2°C
